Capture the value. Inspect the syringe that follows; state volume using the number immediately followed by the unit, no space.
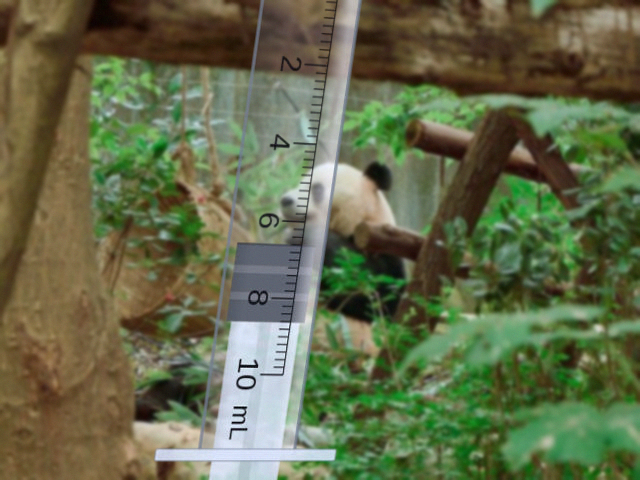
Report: 6.6mL
